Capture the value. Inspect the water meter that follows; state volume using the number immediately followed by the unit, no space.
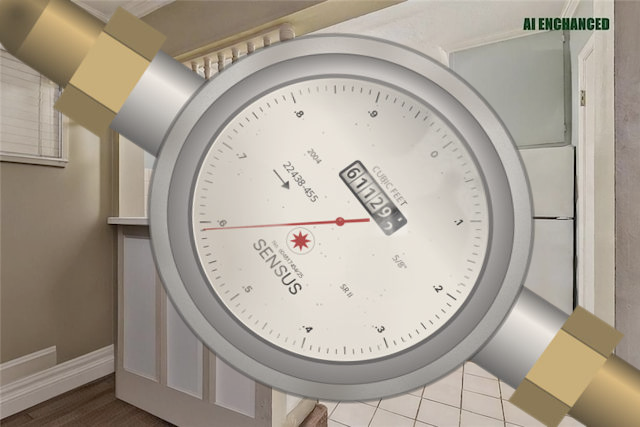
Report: 611291.59ft³
